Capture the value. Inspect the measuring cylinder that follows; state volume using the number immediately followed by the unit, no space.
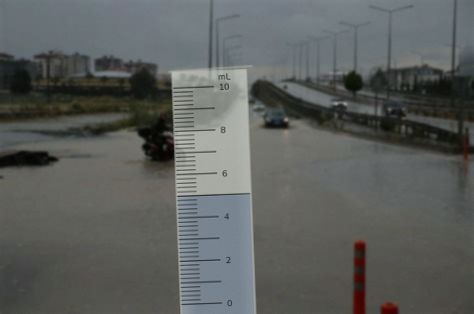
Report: 5mL
